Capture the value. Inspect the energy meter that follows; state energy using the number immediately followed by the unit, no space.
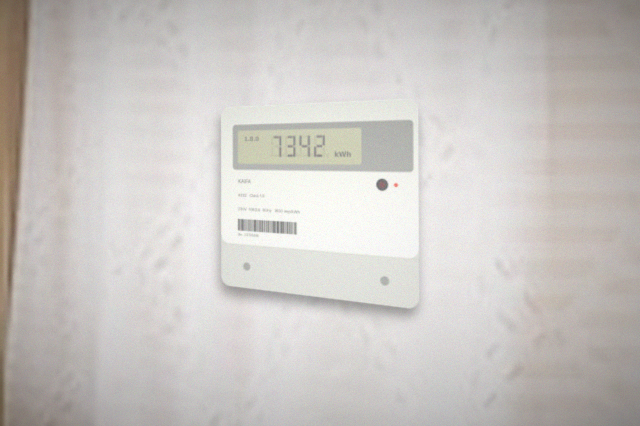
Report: 7342kWh
